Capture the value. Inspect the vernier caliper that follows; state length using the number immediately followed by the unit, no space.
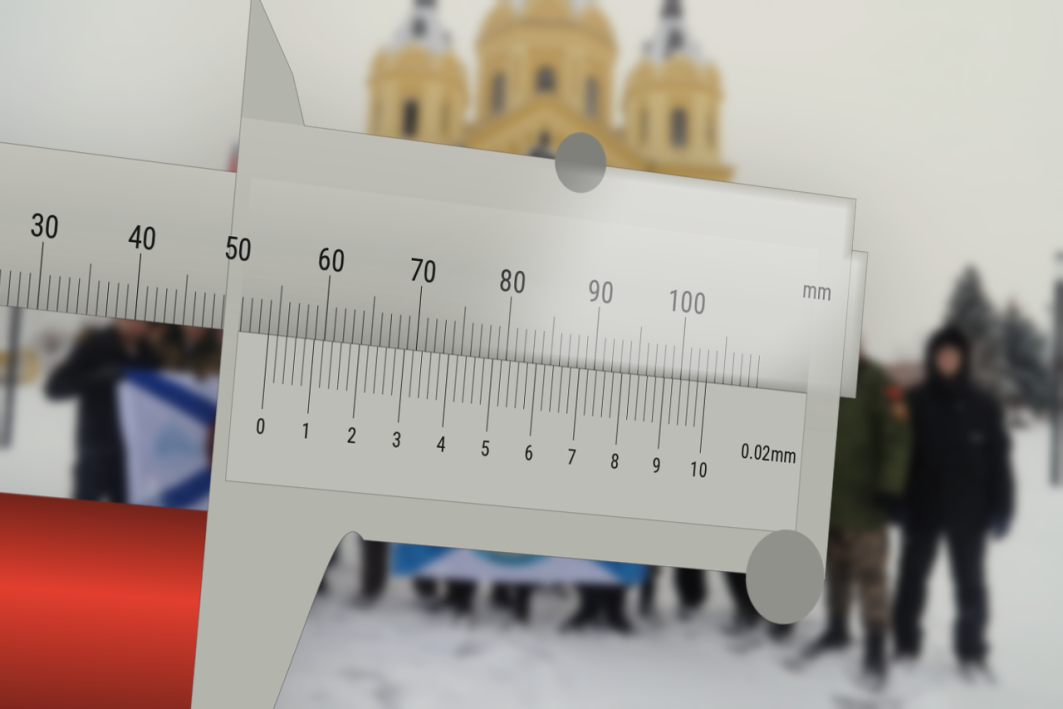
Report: 54.0mm
